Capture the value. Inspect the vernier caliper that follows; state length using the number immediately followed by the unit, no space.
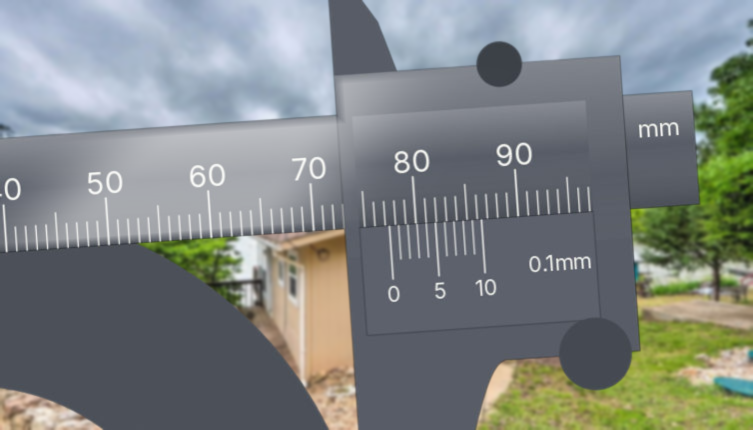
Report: 77.4mm
